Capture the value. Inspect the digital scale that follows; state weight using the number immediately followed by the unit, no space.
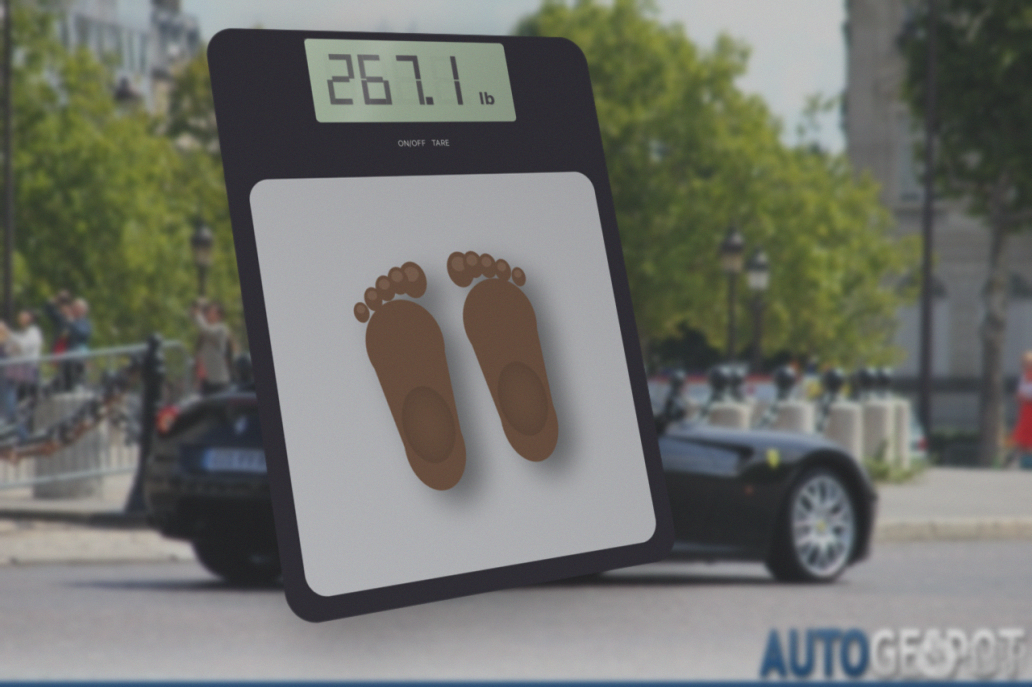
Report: 267.1lb
